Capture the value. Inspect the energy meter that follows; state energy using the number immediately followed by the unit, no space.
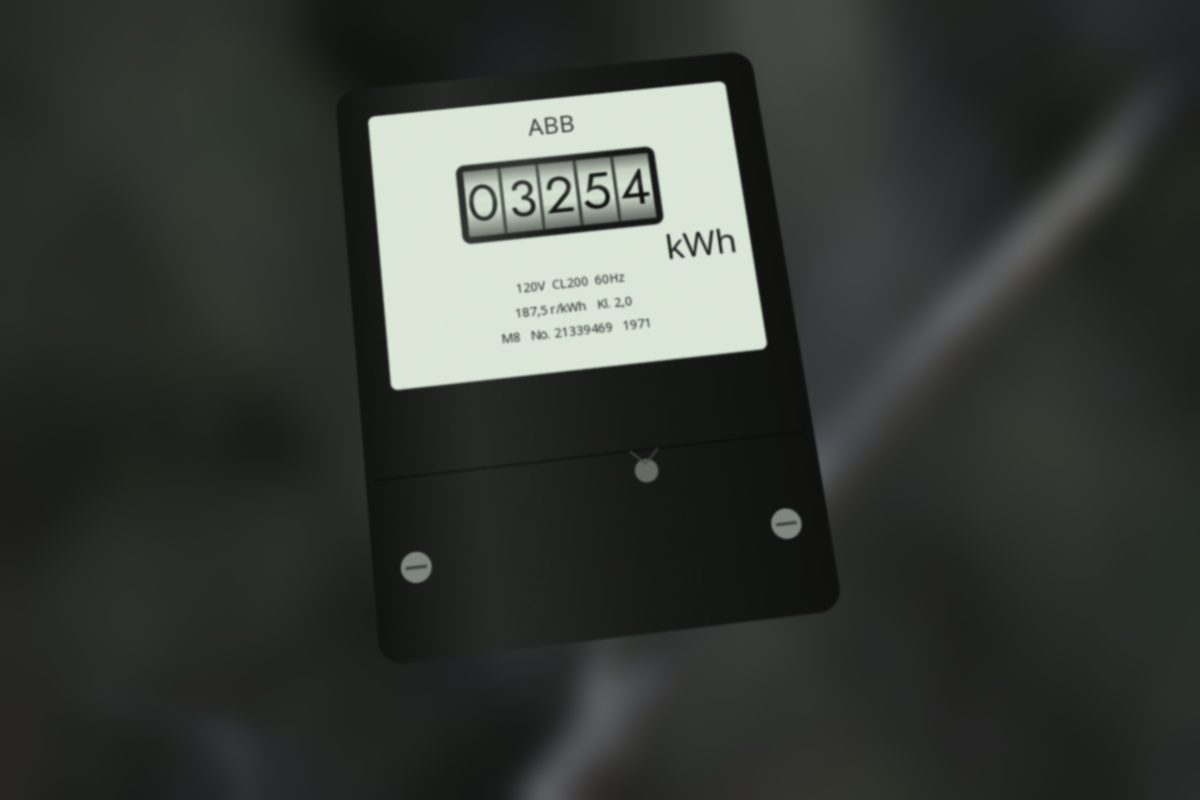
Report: 3254kWh
